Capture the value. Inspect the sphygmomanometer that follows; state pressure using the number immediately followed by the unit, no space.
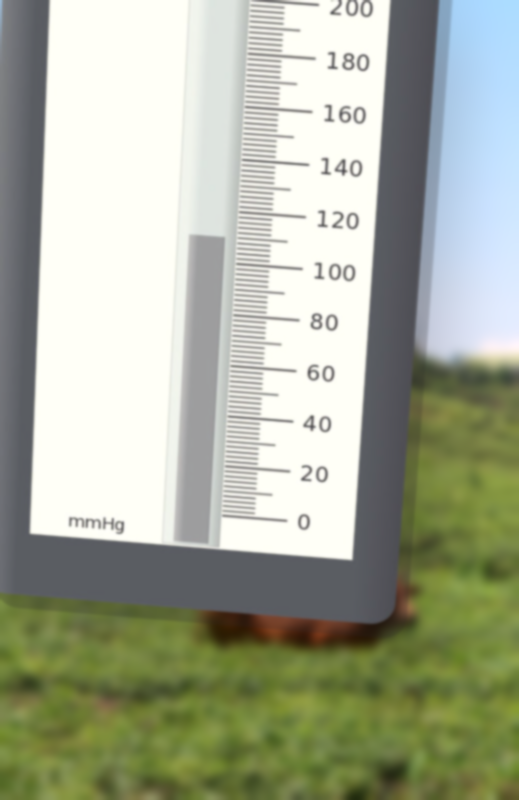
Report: 110mmHg
